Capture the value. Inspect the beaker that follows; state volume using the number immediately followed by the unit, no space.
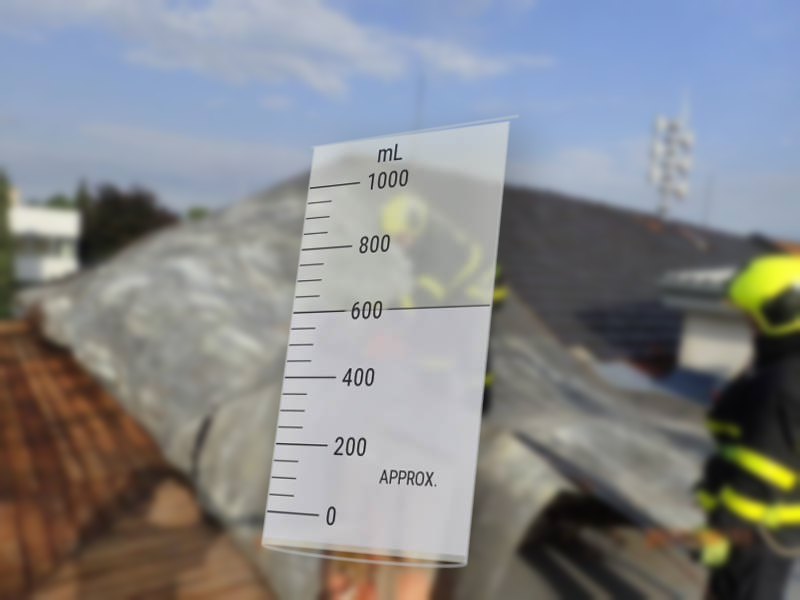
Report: 600mL
